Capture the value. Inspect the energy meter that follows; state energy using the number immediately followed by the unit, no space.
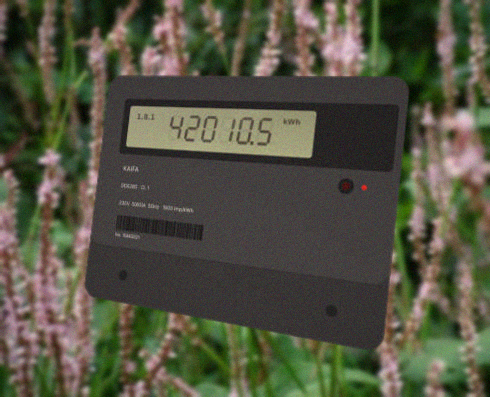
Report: 42010.5kWh
